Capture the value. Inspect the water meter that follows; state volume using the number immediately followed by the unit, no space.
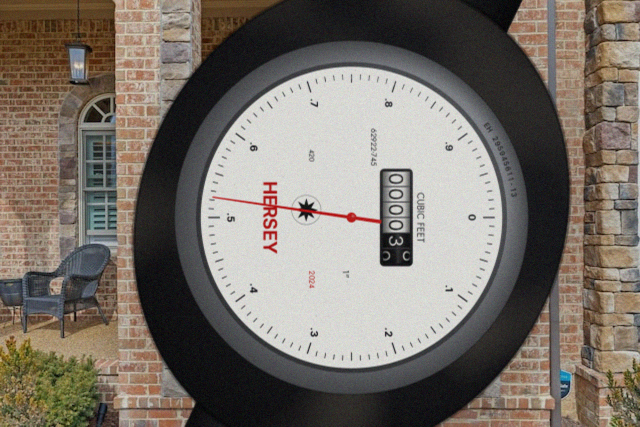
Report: 38.52ft³
